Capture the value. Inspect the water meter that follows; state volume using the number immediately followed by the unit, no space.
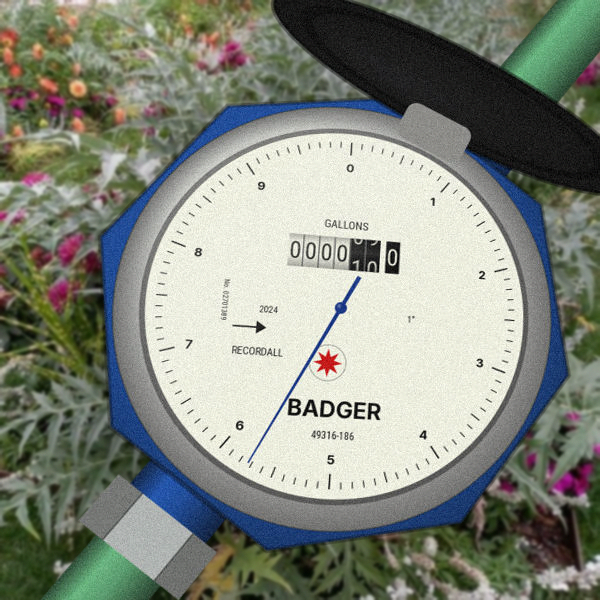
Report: 95.7gal
